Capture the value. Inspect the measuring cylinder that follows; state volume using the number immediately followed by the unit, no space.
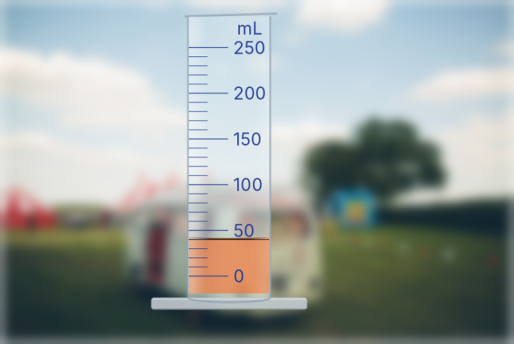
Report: 40mL
